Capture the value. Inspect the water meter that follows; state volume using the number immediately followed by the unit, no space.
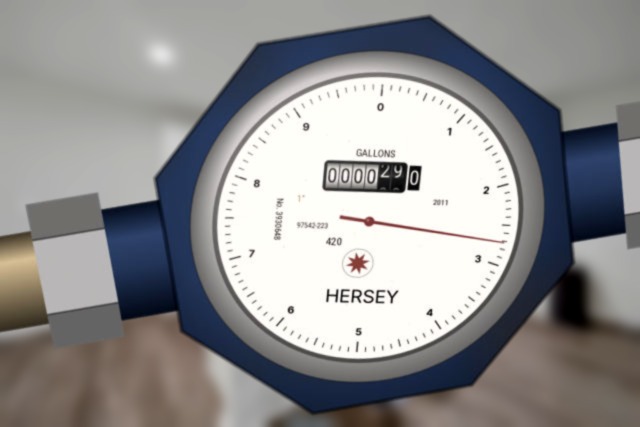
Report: 292.7gal
